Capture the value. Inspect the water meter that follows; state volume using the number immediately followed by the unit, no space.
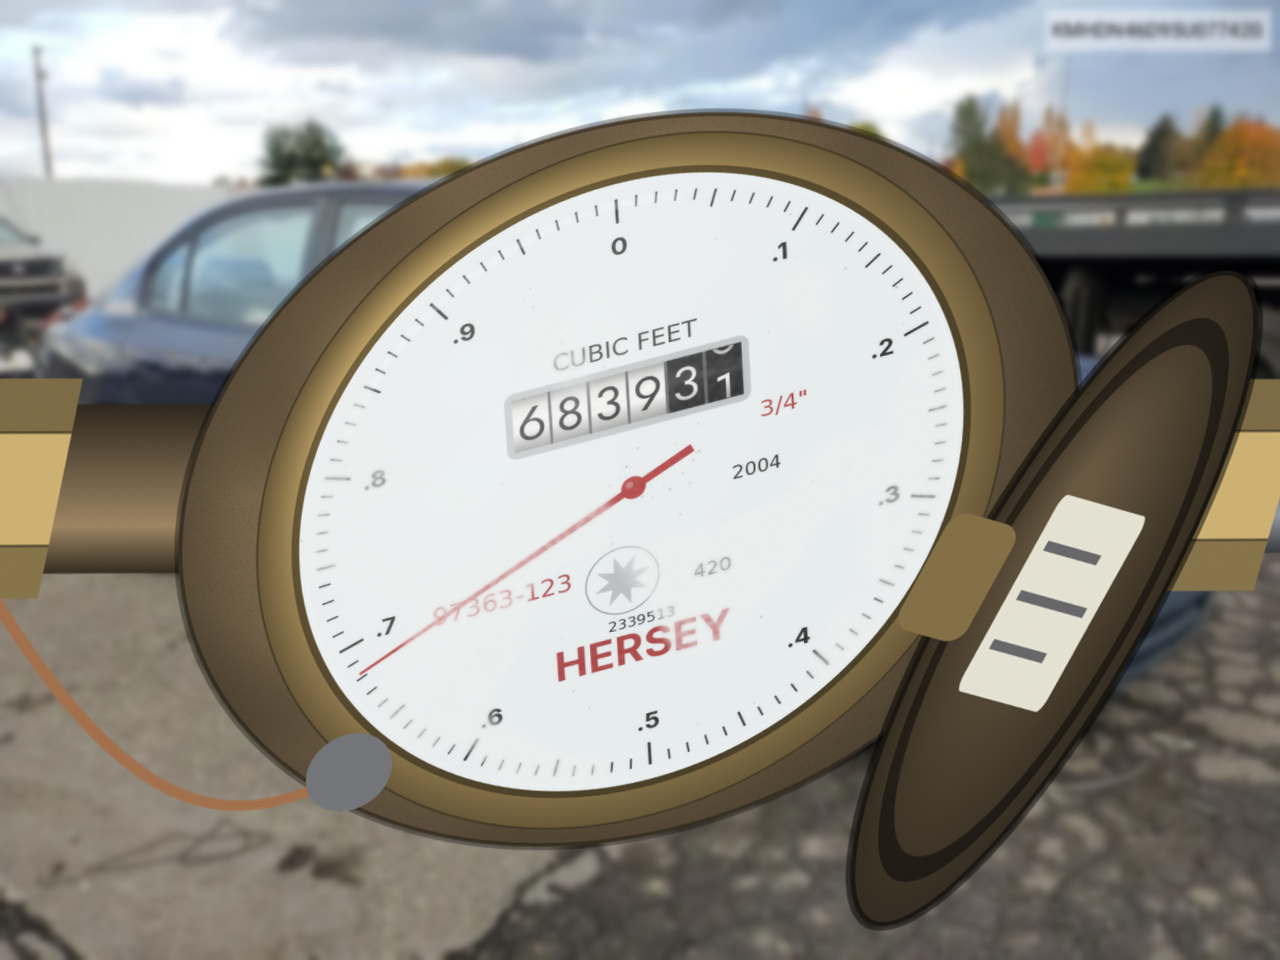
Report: 683930.68ft³
